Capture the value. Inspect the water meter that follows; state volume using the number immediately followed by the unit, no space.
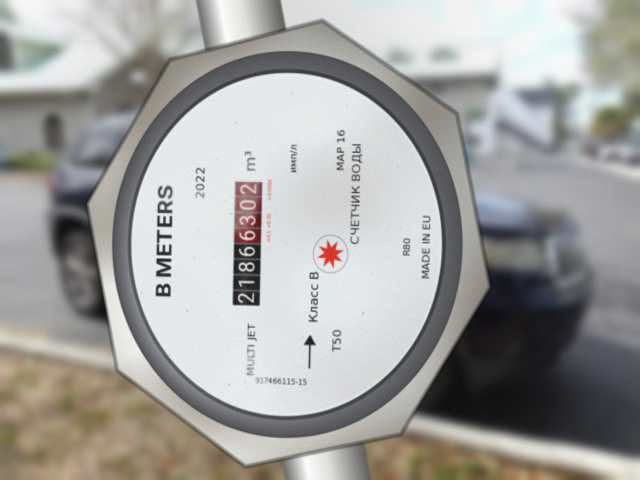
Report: 2186.6302m³
